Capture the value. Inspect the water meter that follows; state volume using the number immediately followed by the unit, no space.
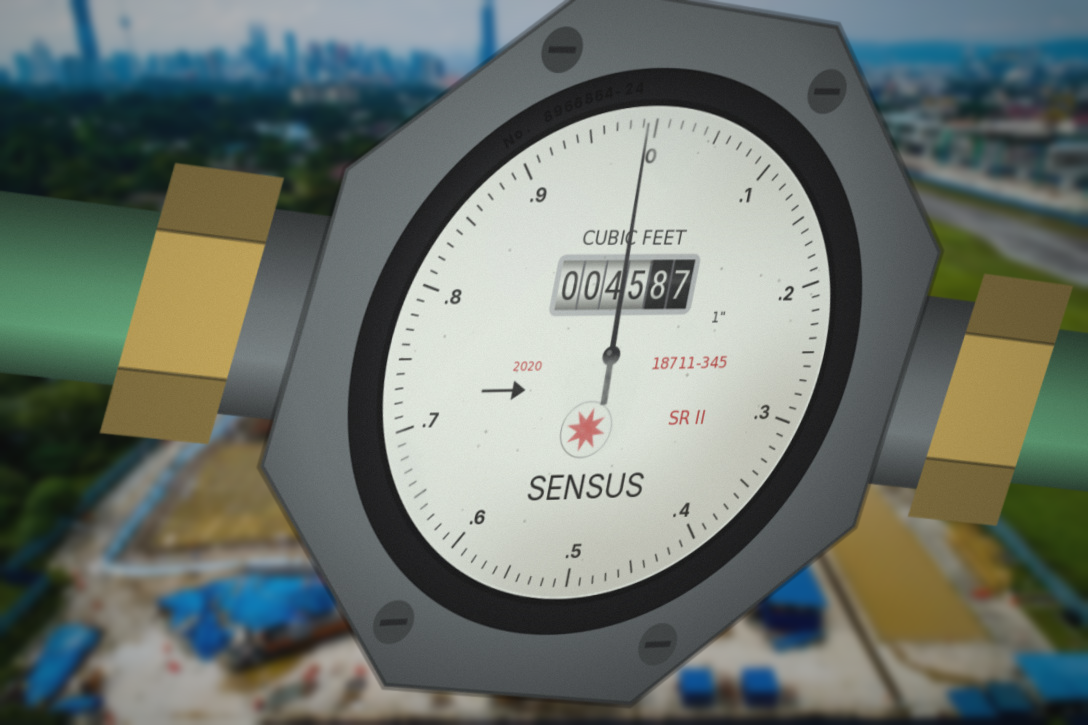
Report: 4586.99ft³
